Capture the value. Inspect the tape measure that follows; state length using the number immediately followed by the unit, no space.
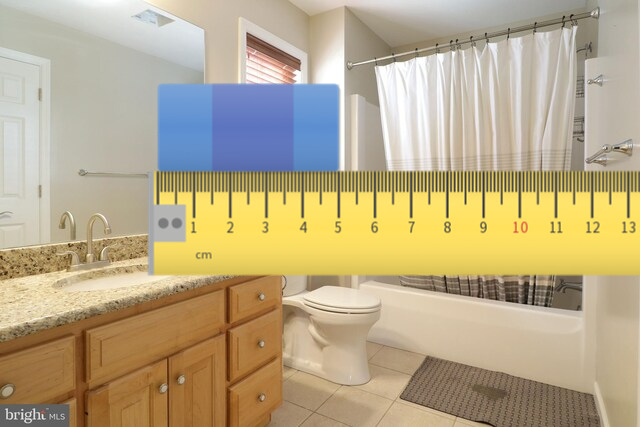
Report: 5cm
